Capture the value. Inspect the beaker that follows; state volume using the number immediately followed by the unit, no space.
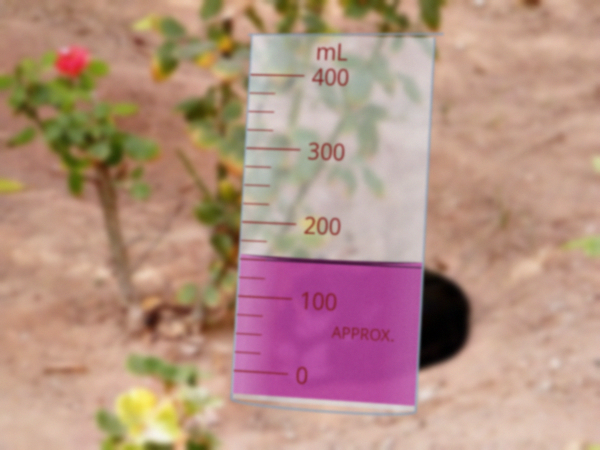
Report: 150mL
